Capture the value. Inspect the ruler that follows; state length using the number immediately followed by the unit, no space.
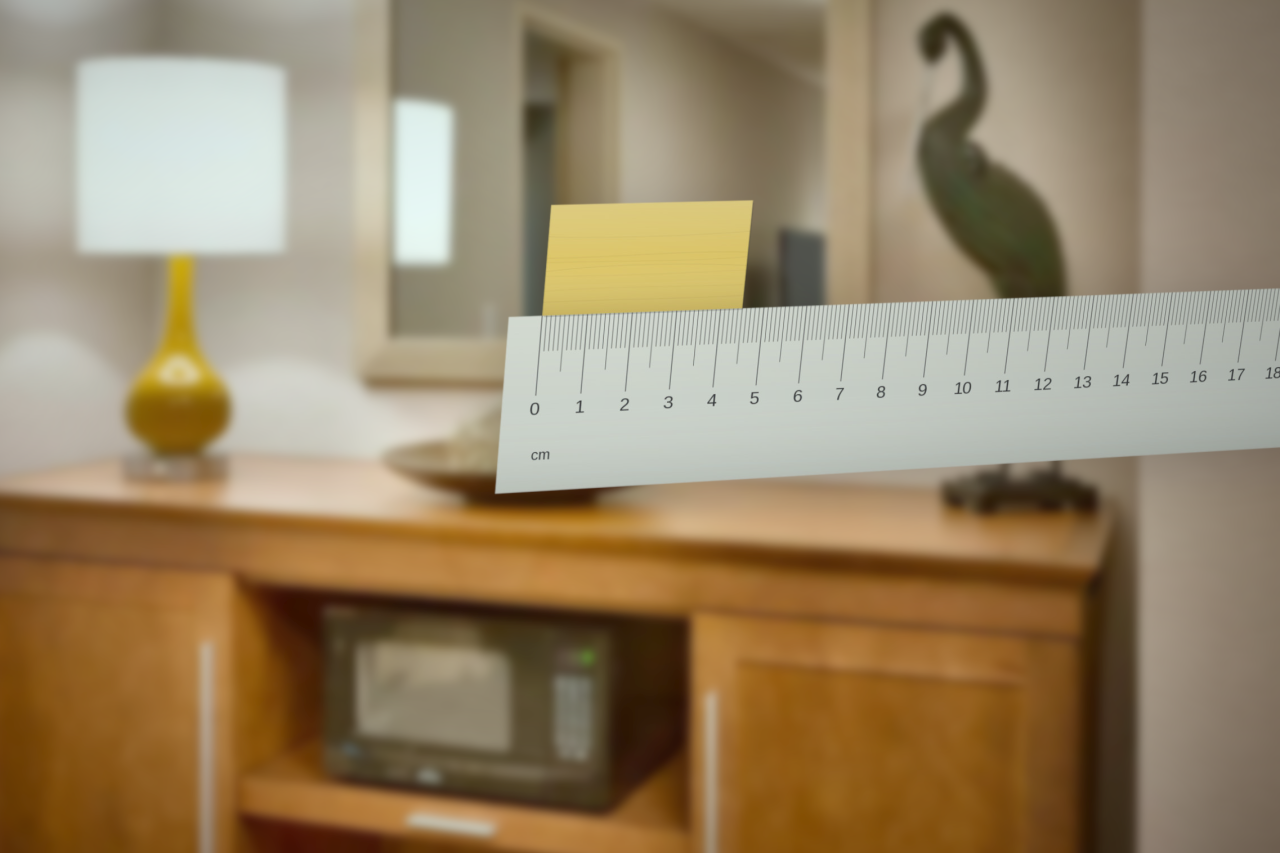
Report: 4.5cm
